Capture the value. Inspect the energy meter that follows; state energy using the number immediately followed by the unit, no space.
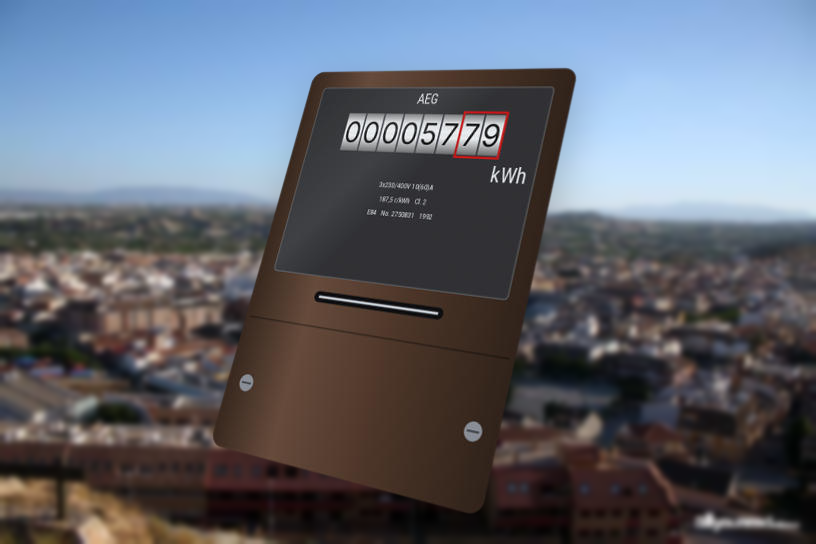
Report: 57.79kWh
